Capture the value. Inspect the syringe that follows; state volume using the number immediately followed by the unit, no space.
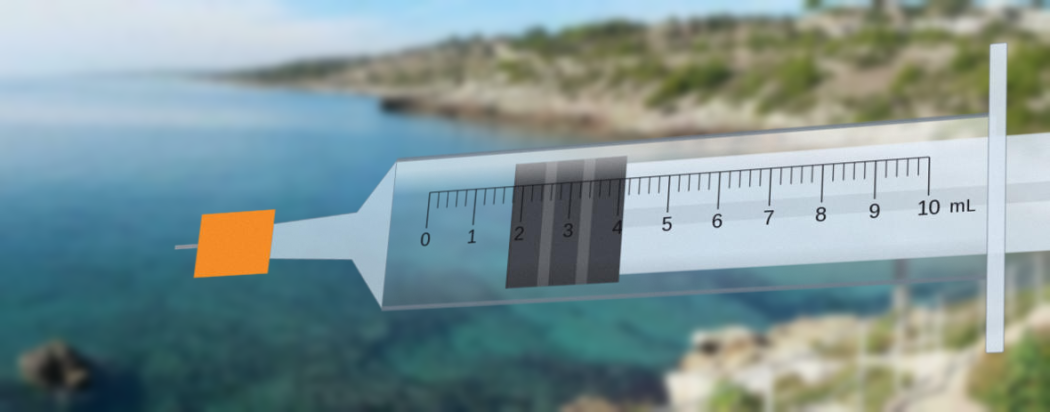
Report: 1.8mL
